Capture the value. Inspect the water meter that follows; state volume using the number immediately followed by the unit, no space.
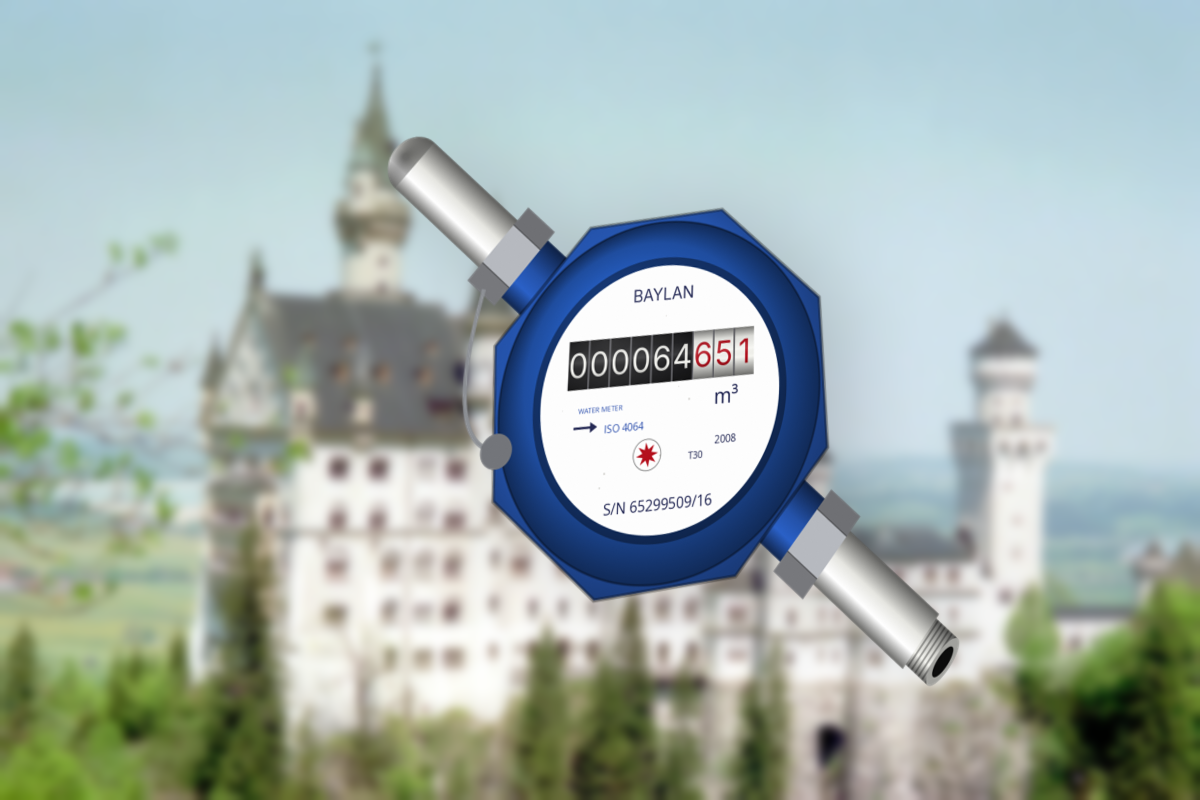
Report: 64.651m³
